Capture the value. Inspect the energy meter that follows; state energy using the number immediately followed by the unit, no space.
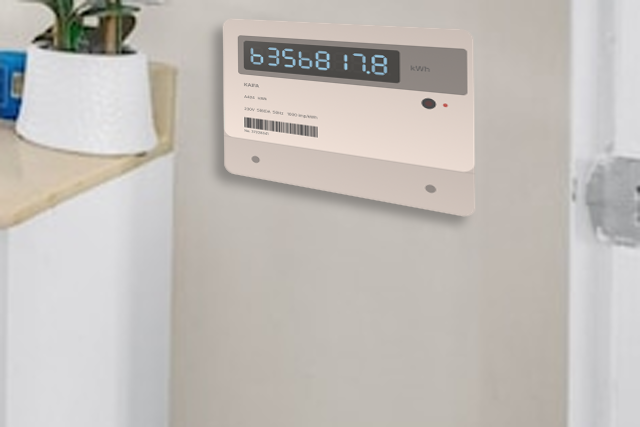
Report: 6356817.8kWh
